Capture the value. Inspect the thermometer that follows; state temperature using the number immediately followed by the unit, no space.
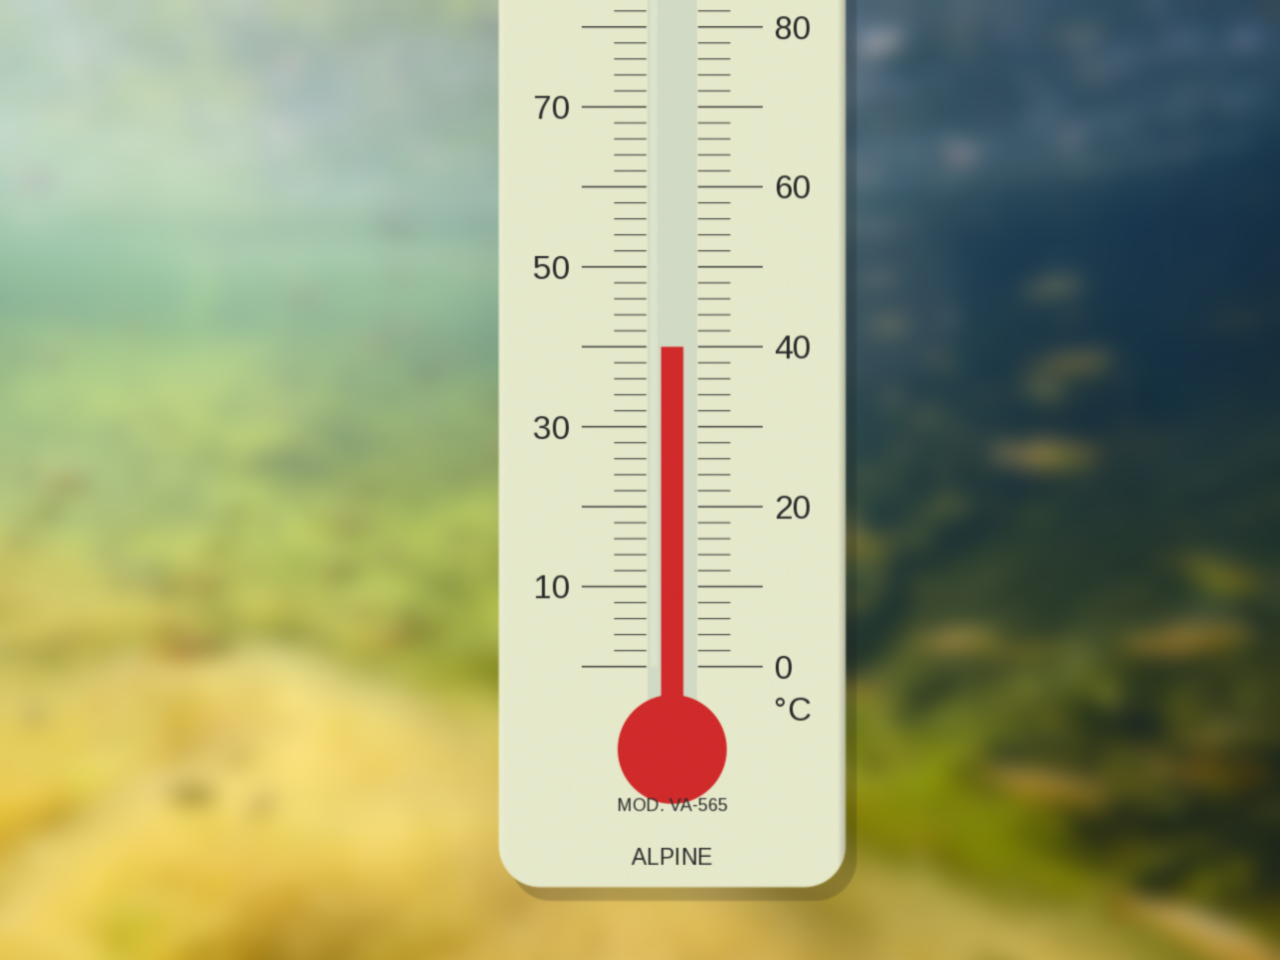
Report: 40°C
